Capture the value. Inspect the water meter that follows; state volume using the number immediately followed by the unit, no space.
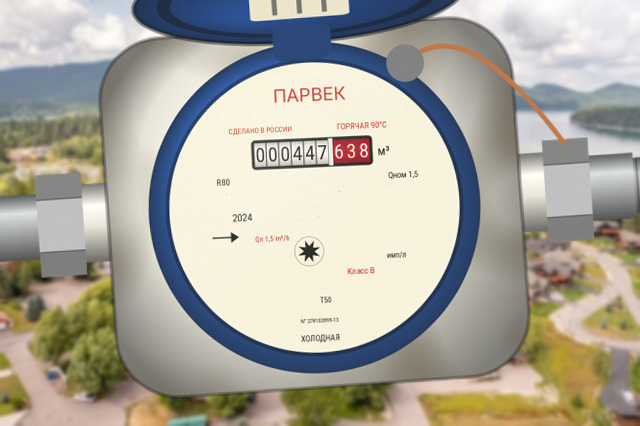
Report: 447.638m³
